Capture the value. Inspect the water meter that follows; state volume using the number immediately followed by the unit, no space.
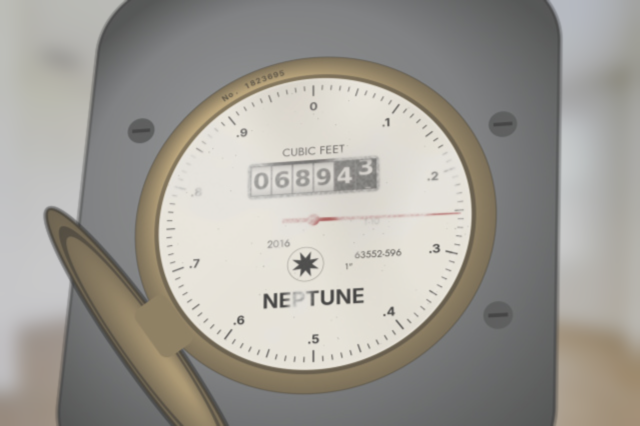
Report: 68943.25ft³
